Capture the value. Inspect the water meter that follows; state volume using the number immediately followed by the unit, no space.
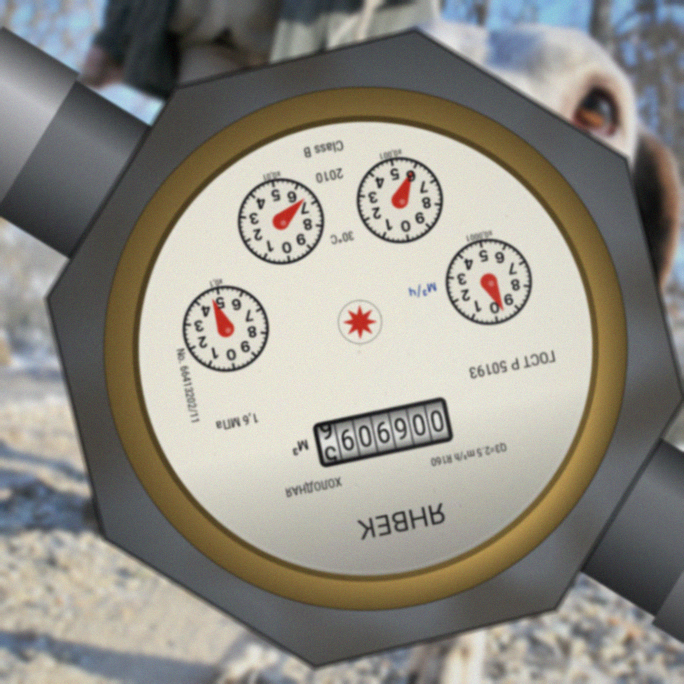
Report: 69095.4659m³
